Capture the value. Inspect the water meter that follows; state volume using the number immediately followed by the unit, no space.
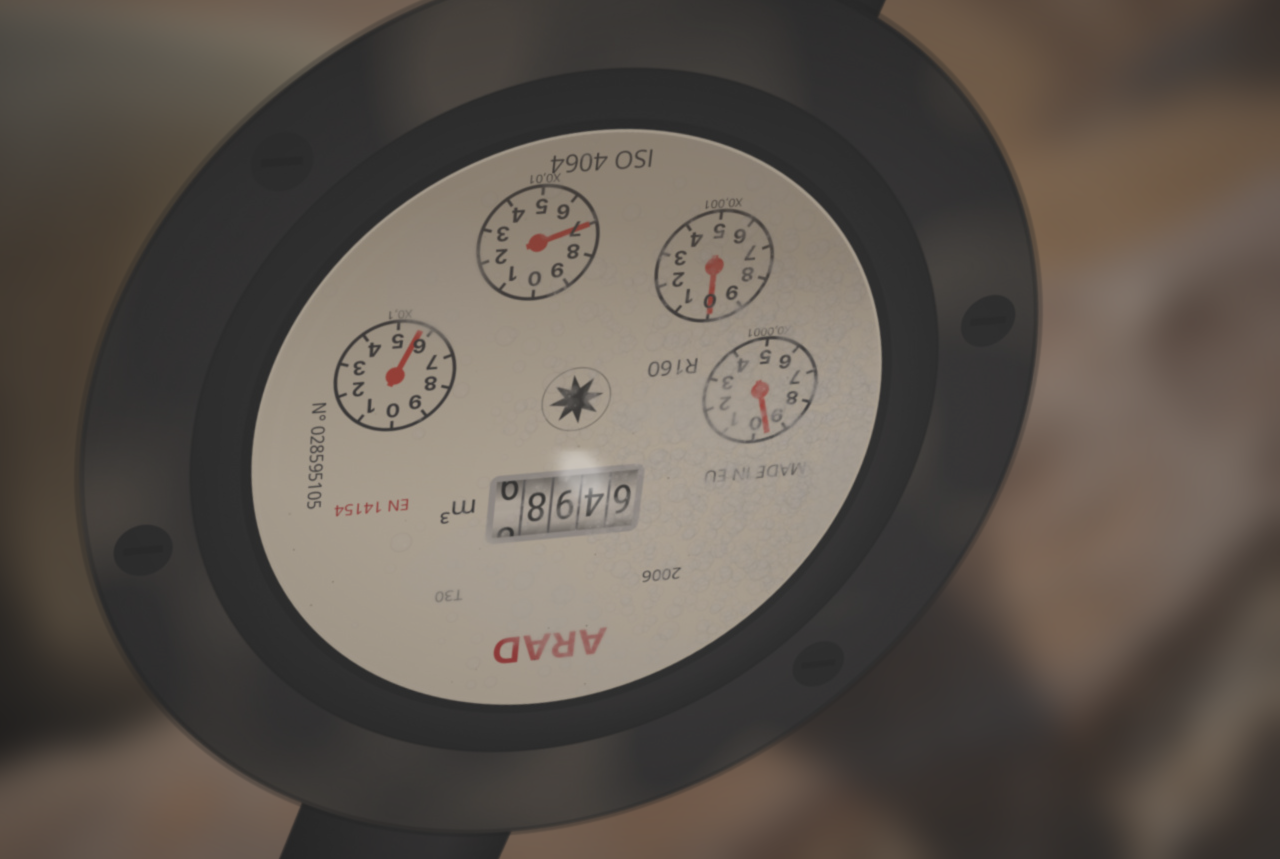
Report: 64988.5699m³
